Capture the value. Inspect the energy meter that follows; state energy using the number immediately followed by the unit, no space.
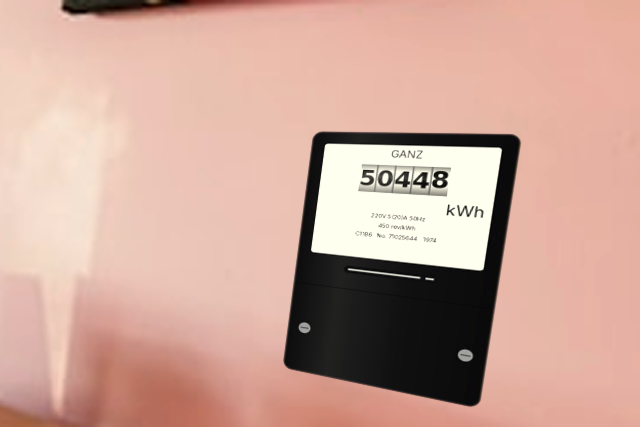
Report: 50448kWh
